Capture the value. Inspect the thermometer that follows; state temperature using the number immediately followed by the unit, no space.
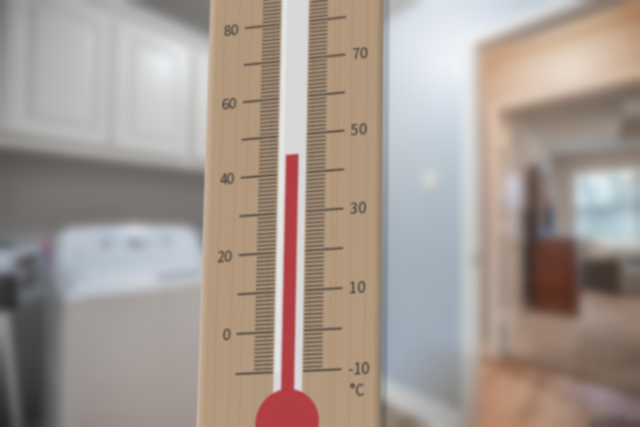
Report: 45°C
